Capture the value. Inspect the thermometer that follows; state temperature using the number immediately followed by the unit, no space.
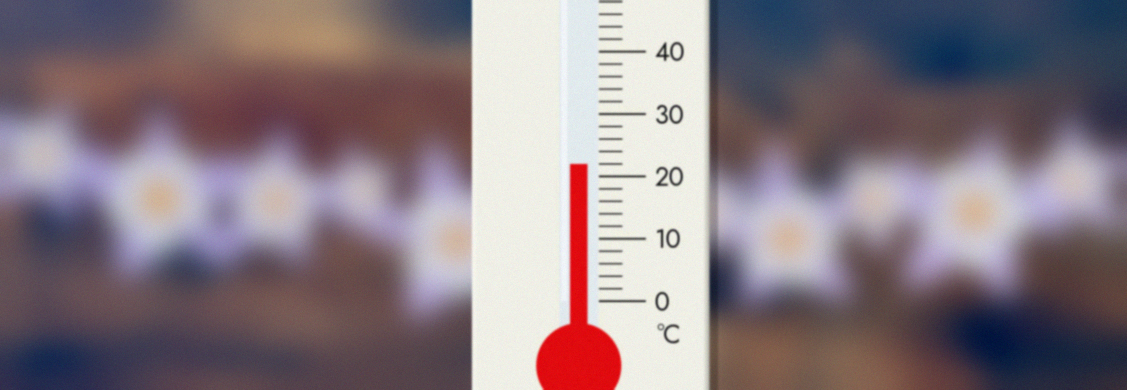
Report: 22°C
